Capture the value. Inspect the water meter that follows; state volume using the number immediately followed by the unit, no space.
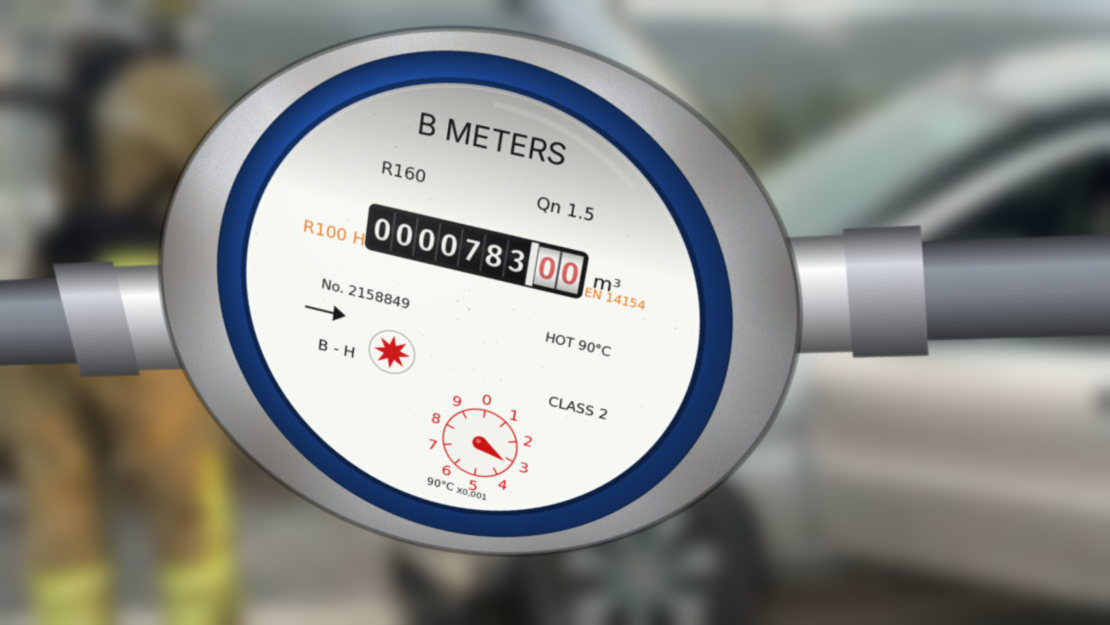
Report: 783.003m³
